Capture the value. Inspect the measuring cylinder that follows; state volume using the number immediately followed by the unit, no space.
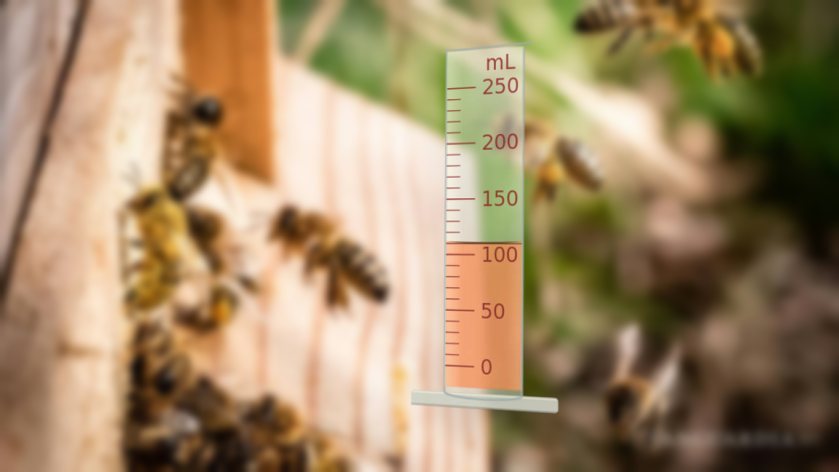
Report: 110mL
